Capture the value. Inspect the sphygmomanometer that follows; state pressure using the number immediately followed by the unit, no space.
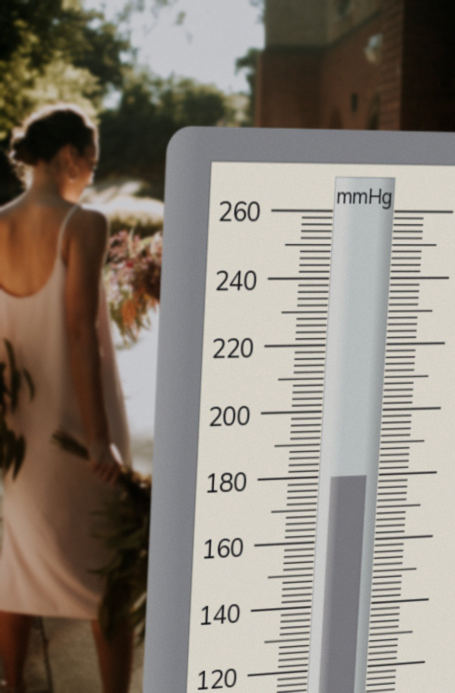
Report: 180mmHg
